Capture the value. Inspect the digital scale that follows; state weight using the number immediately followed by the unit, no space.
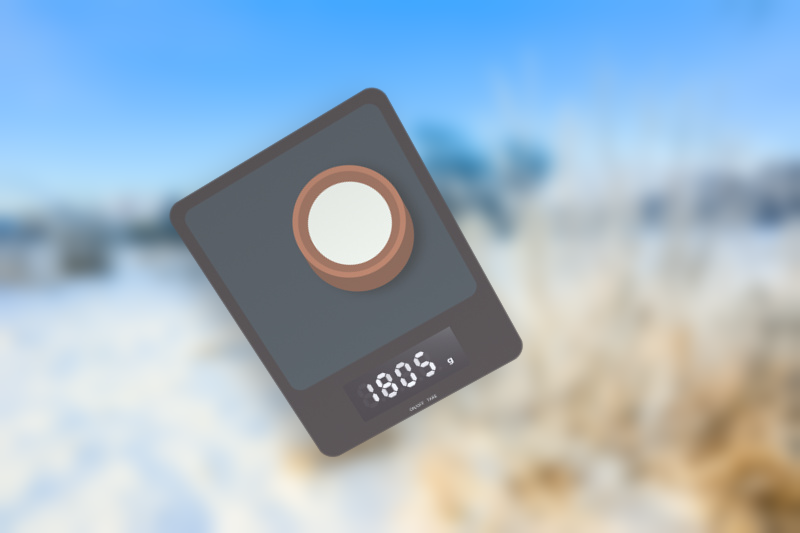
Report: 1805g
